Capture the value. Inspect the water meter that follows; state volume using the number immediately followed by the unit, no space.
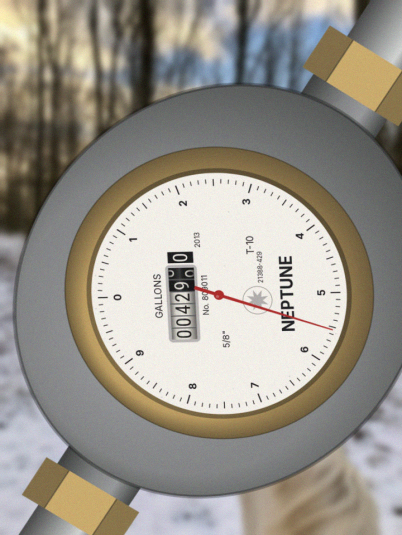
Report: 42985.5gal
